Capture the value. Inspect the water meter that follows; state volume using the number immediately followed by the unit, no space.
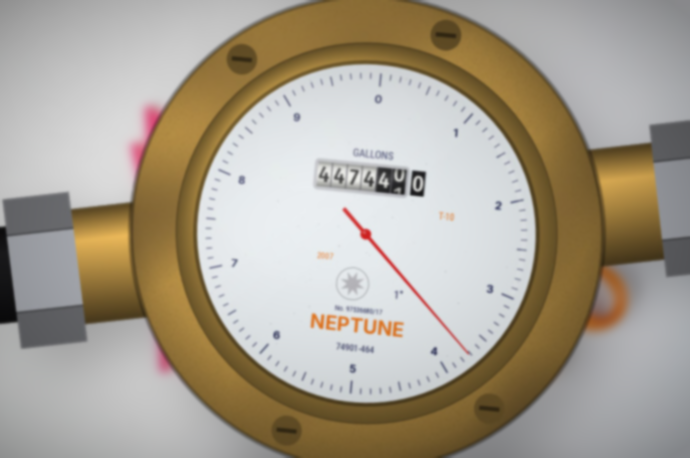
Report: 4474403.7gal
